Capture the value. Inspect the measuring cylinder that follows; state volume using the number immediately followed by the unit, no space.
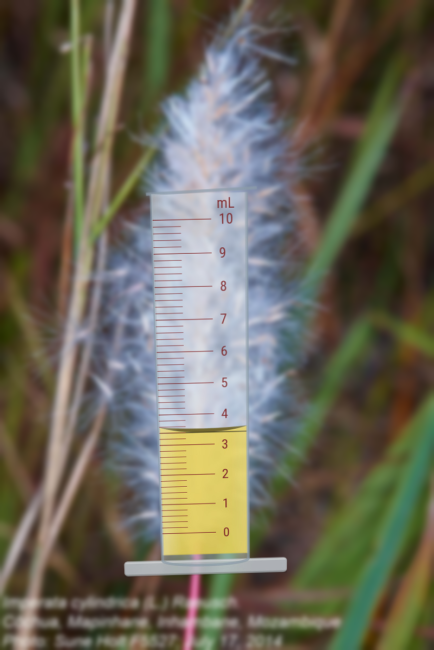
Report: 3.4mL
